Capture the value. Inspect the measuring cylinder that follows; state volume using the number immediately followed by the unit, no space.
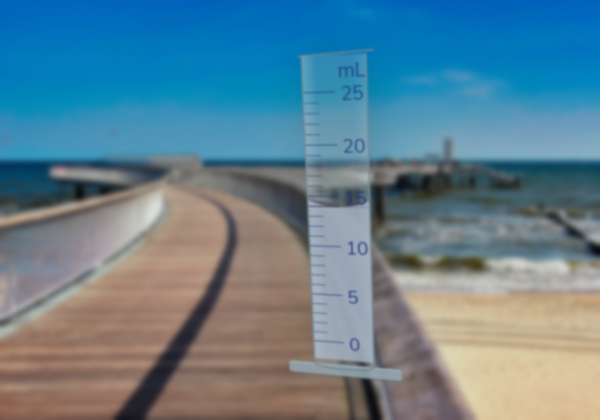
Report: 14mL
